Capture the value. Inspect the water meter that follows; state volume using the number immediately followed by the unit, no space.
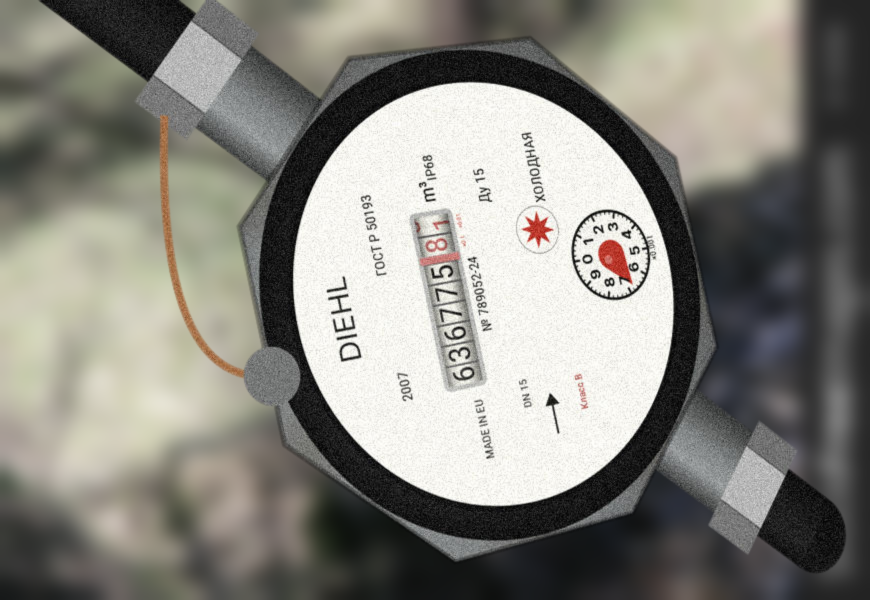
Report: 636775.806m³
